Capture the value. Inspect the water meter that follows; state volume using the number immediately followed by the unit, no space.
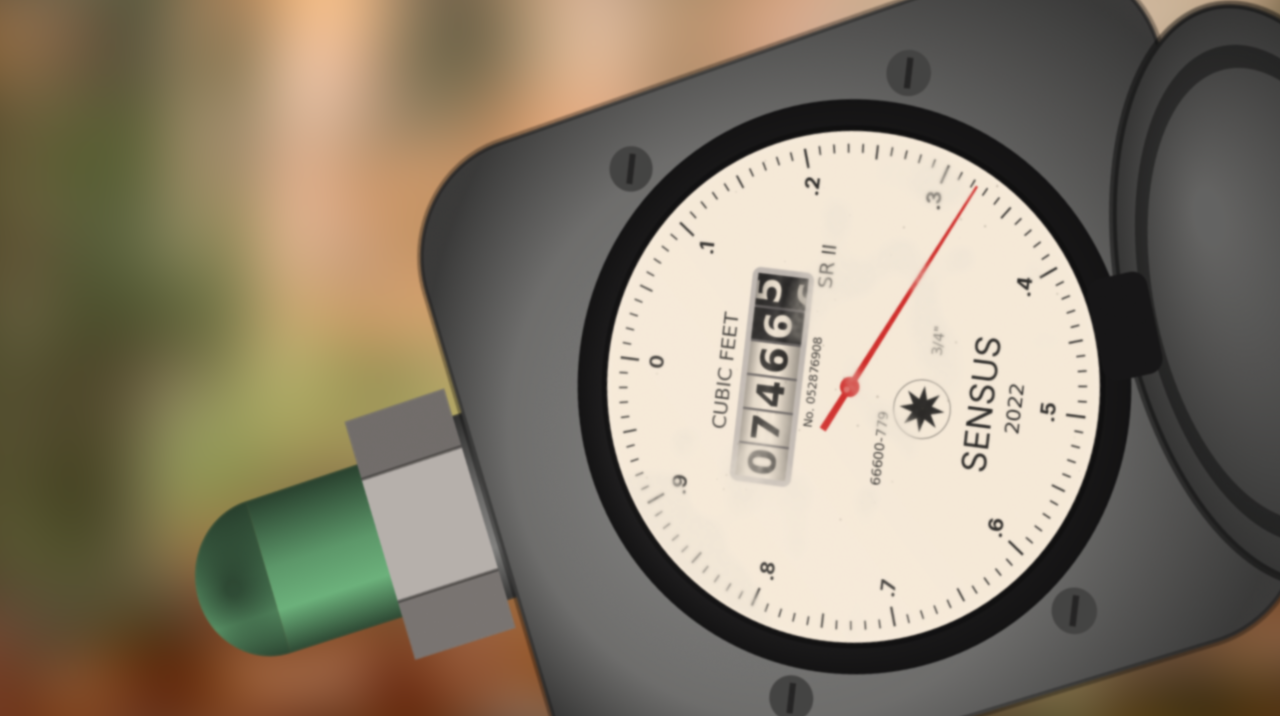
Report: 74665.32ft³
